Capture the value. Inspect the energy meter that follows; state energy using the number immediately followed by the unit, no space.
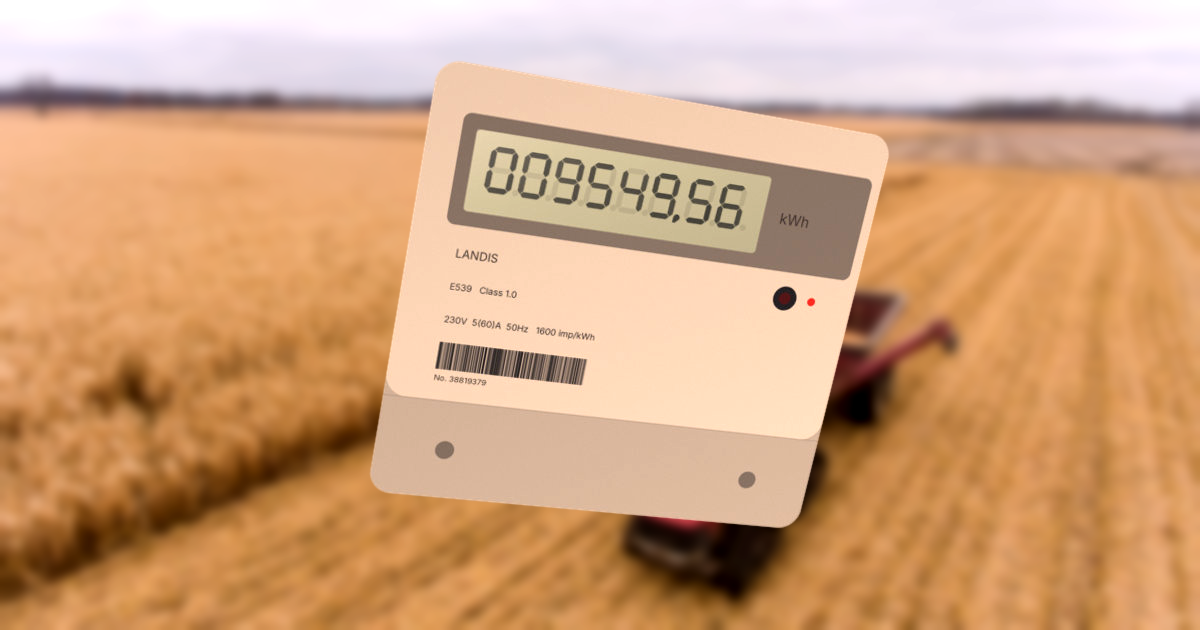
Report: 9549.56kWh
